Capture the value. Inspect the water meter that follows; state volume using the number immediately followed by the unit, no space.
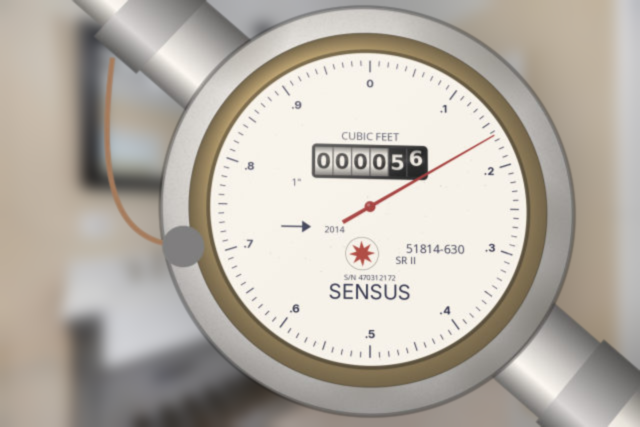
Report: 56.16ft³
